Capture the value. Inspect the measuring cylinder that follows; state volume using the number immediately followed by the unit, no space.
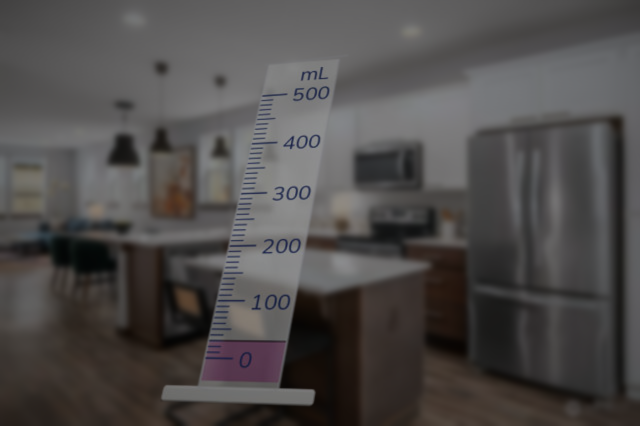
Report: 30mL
